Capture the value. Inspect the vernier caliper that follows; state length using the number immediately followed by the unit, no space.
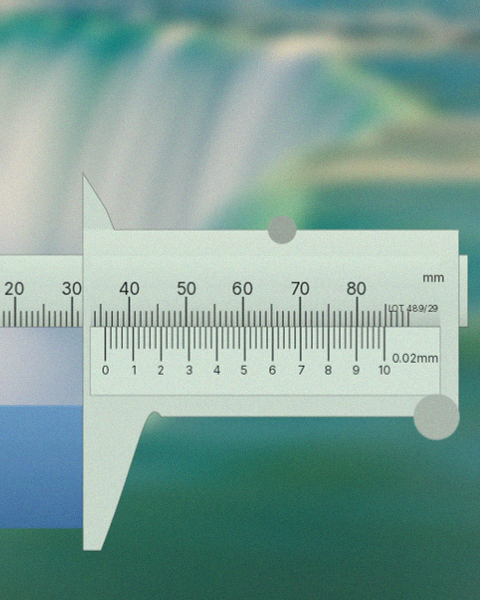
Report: 35.8mm
